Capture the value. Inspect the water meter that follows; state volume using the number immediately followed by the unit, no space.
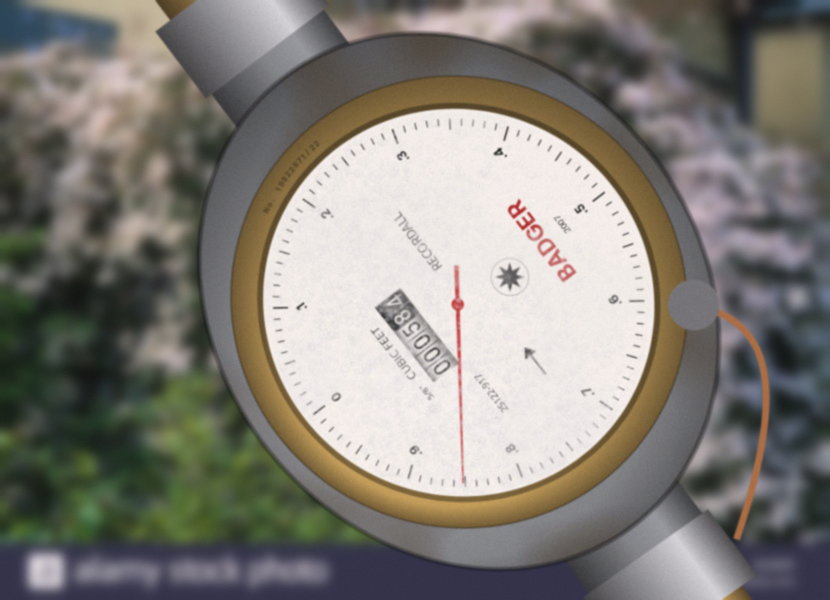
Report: 583.85ft³
